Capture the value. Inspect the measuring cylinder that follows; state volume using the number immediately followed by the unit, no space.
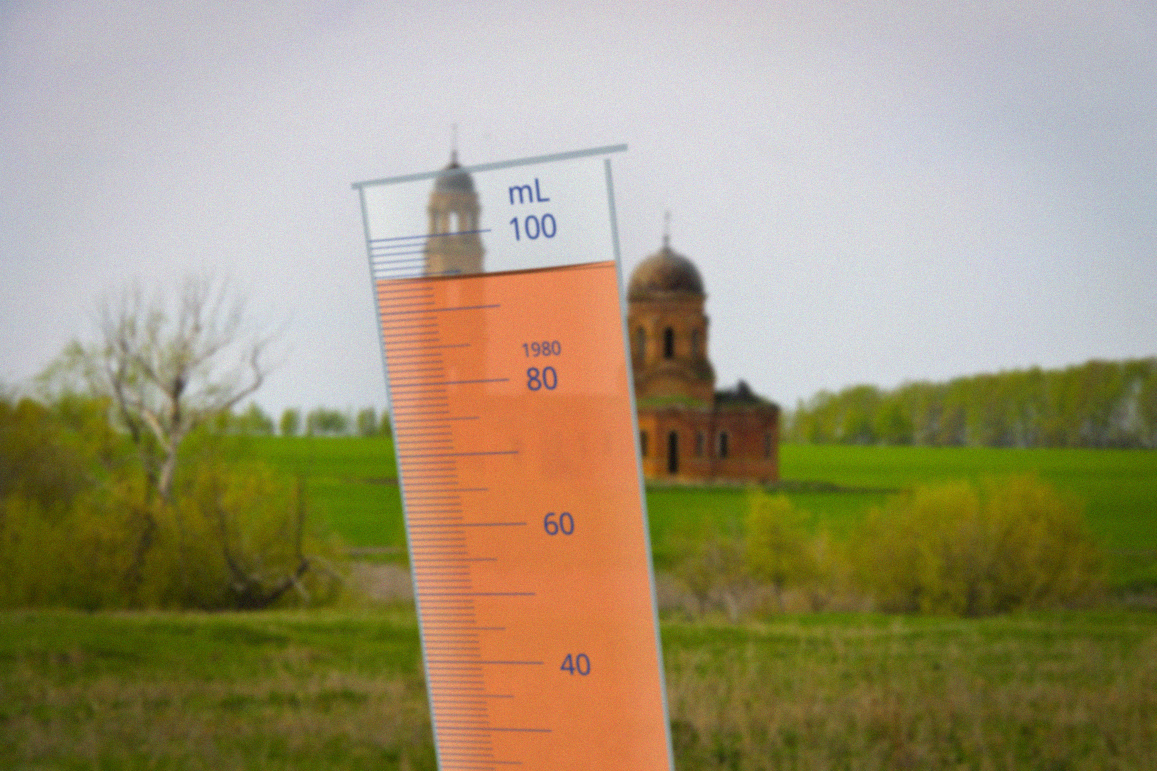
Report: 94mL
